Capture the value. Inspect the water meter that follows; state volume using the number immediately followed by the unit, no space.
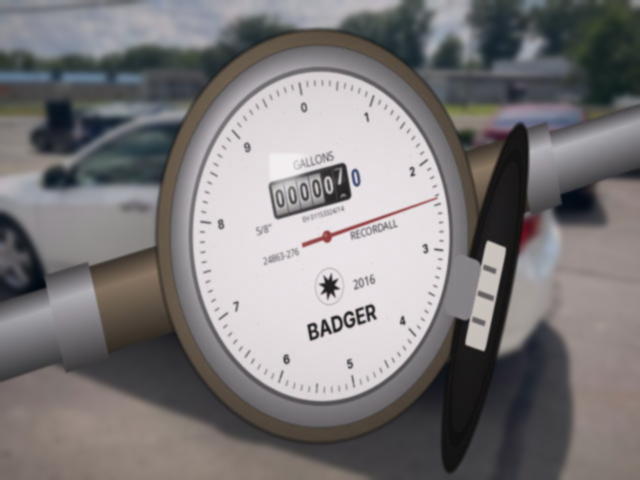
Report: 72.4gal
